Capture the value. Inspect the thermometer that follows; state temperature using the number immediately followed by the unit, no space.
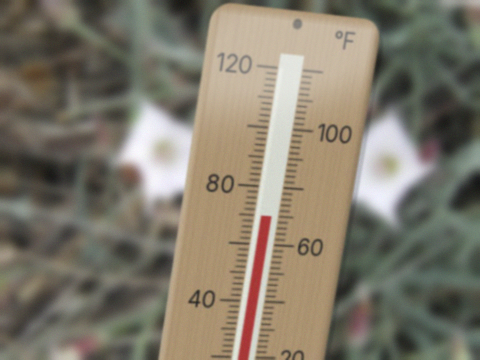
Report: 70°F
